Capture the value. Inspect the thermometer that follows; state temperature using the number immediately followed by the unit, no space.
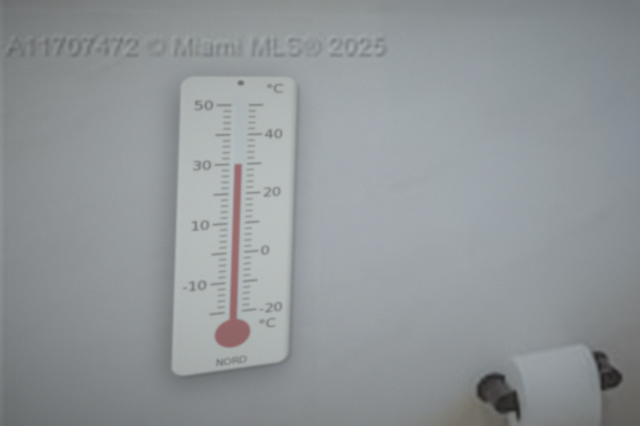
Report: 30°C
